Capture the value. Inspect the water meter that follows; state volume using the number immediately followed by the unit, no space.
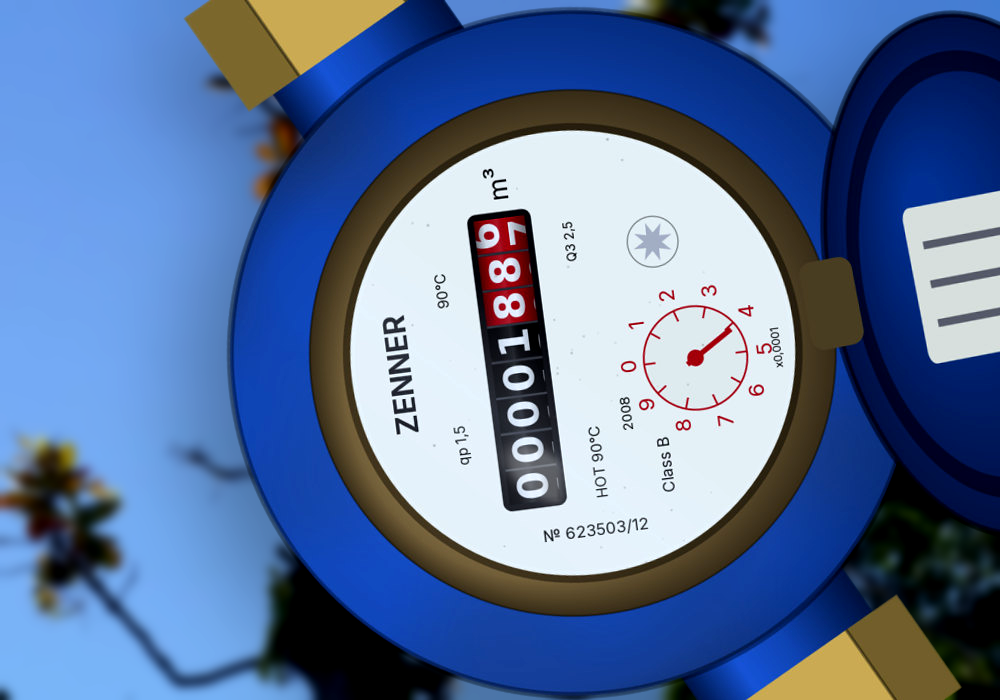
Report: 1.8864m³
